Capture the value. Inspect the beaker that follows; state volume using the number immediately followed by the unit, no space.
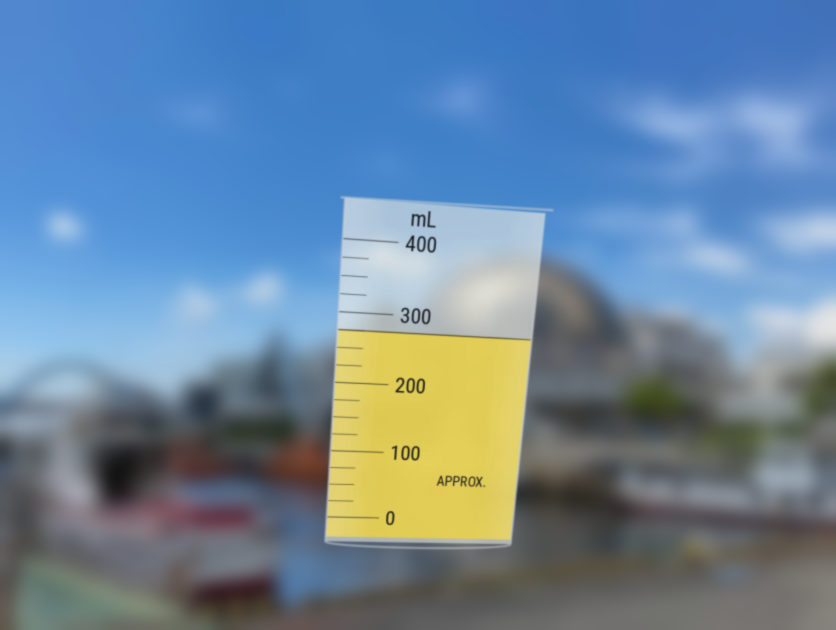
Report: 275mL
